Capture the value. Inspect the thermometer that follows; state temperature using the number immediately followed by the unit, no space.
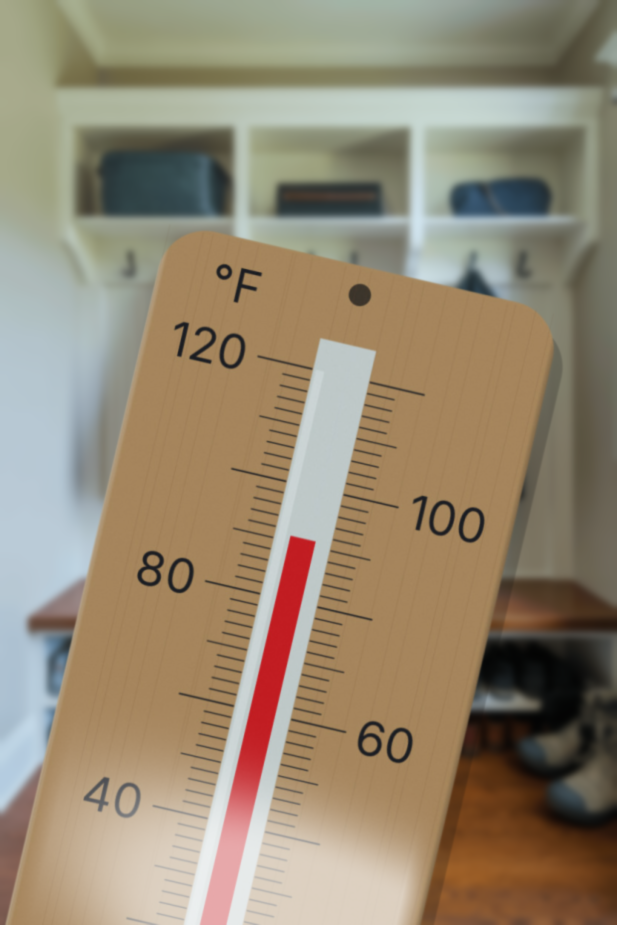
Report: 91°F
